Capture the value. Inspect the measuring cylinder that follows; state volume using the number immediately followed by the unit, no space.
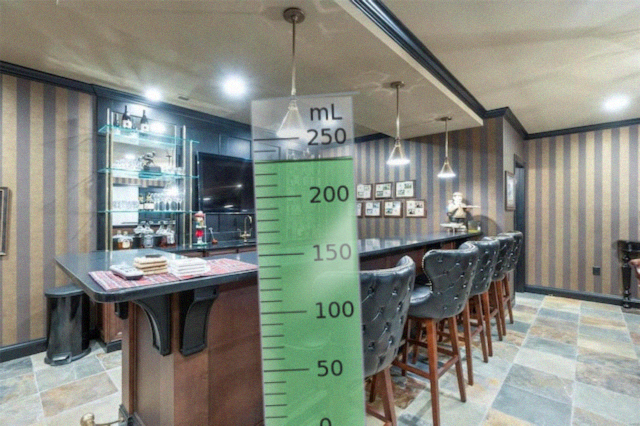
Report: 230mL
